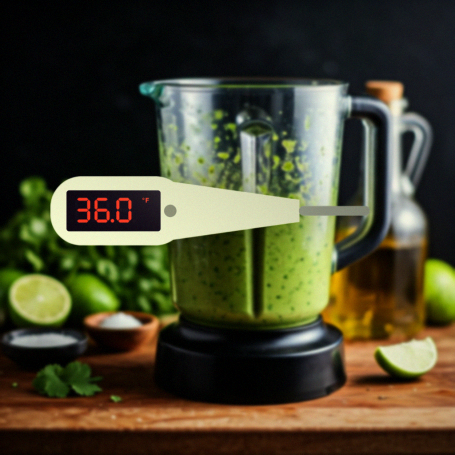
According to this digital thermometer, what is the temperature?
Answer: 36.0 °F
